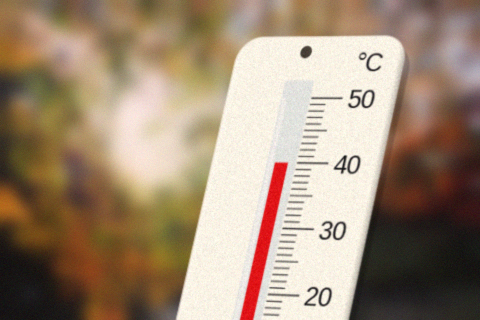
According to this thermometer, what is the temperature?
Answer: 40 °C
